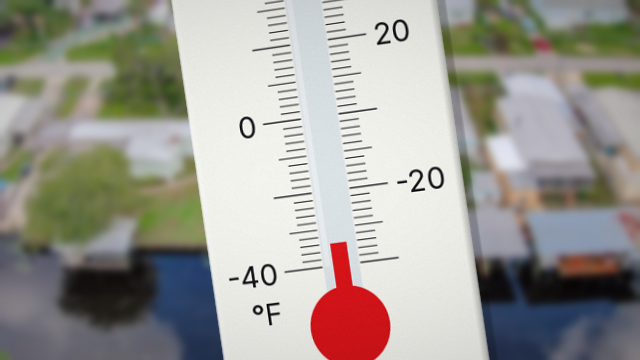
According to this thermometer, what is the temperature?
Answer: -34 °F
